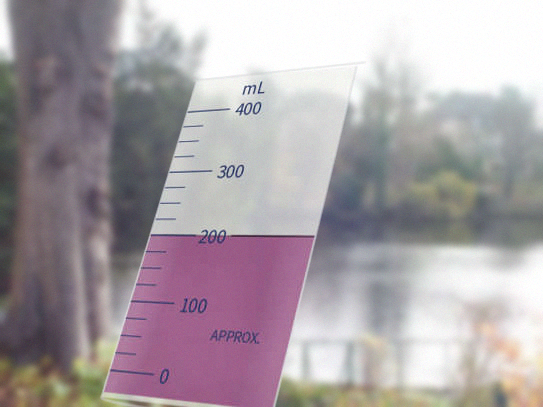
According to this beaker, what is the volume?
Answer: 200 mL
